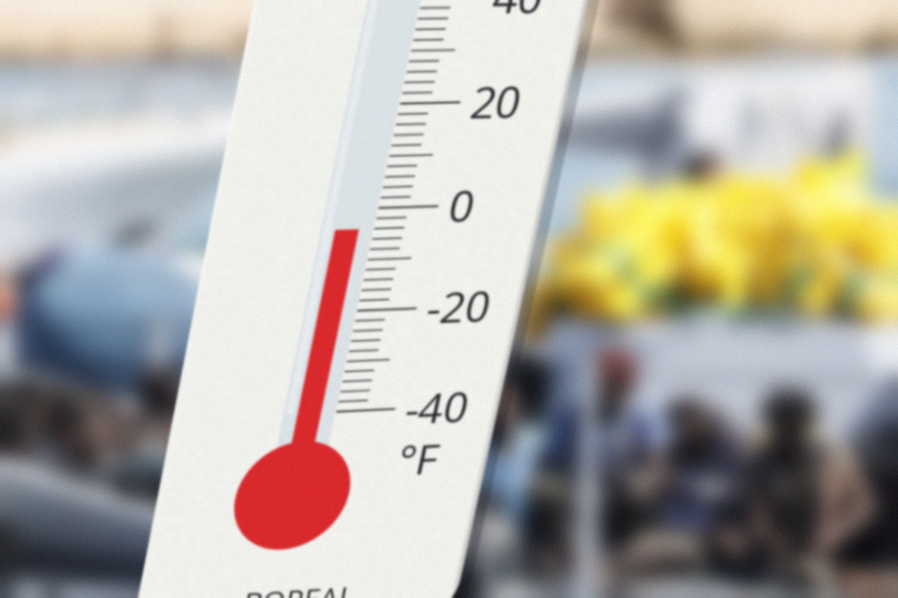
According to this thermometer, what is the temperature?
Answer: -4 °F
